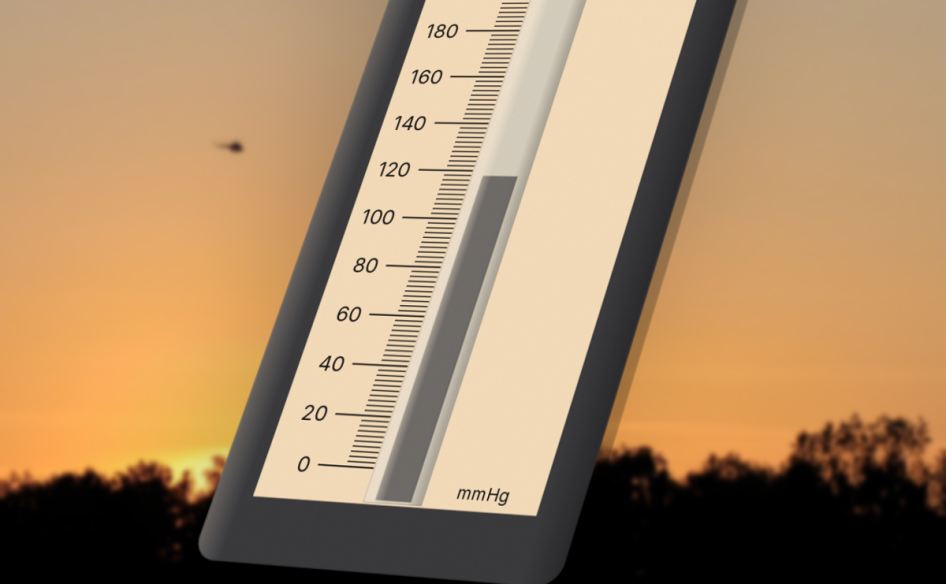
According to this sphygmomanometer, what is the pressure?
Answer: 118 mmHg
